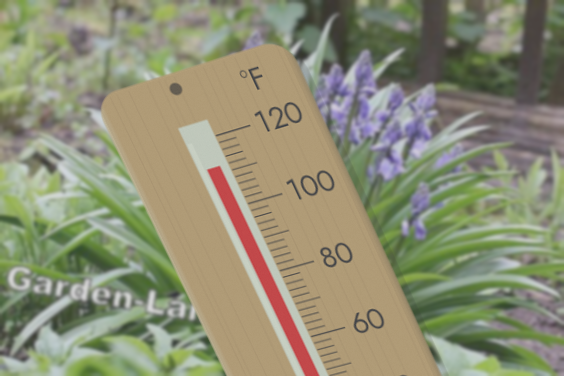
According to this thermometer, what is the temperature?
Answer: 112 °F
